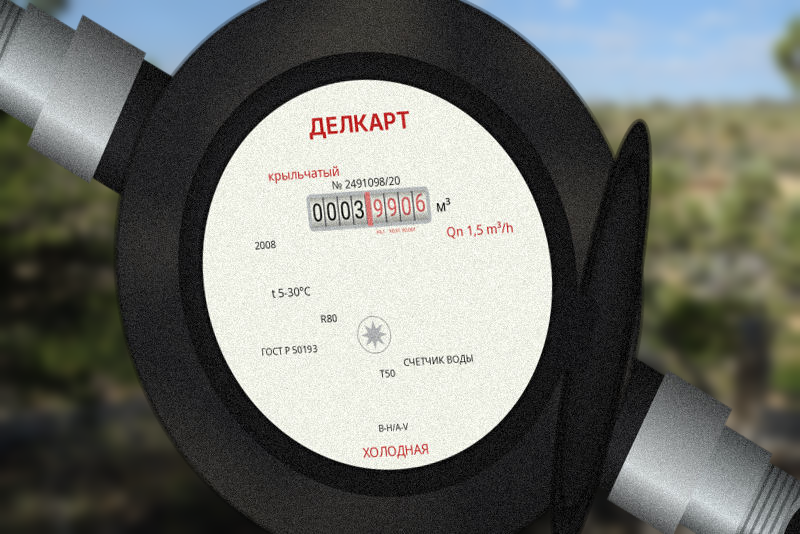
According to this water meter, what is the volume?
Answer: 3.9906 m³
